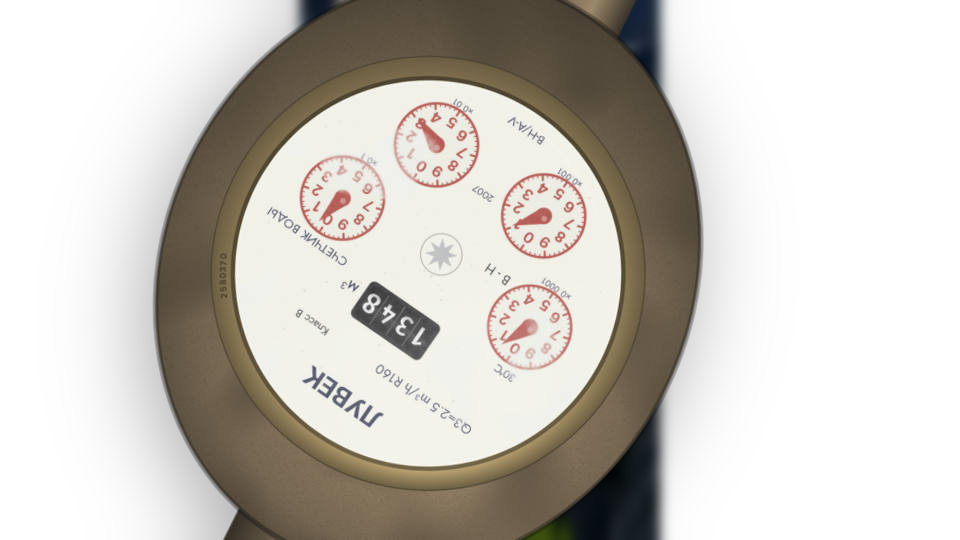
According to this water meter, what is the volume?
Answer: 1348.0310 m³
